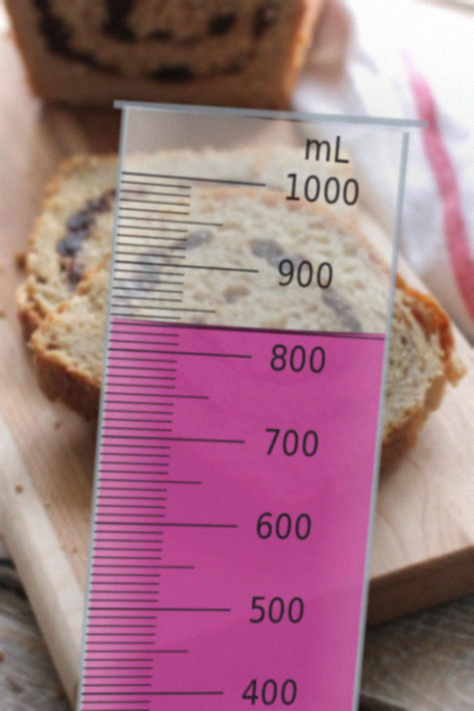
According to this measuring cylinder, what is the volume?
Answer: 830 mL
